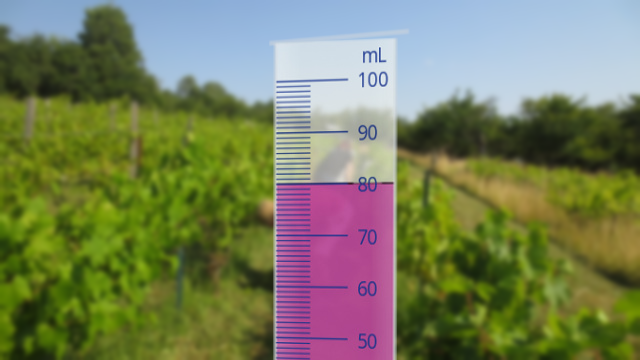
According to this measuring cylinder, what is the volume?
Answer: 80 mL
